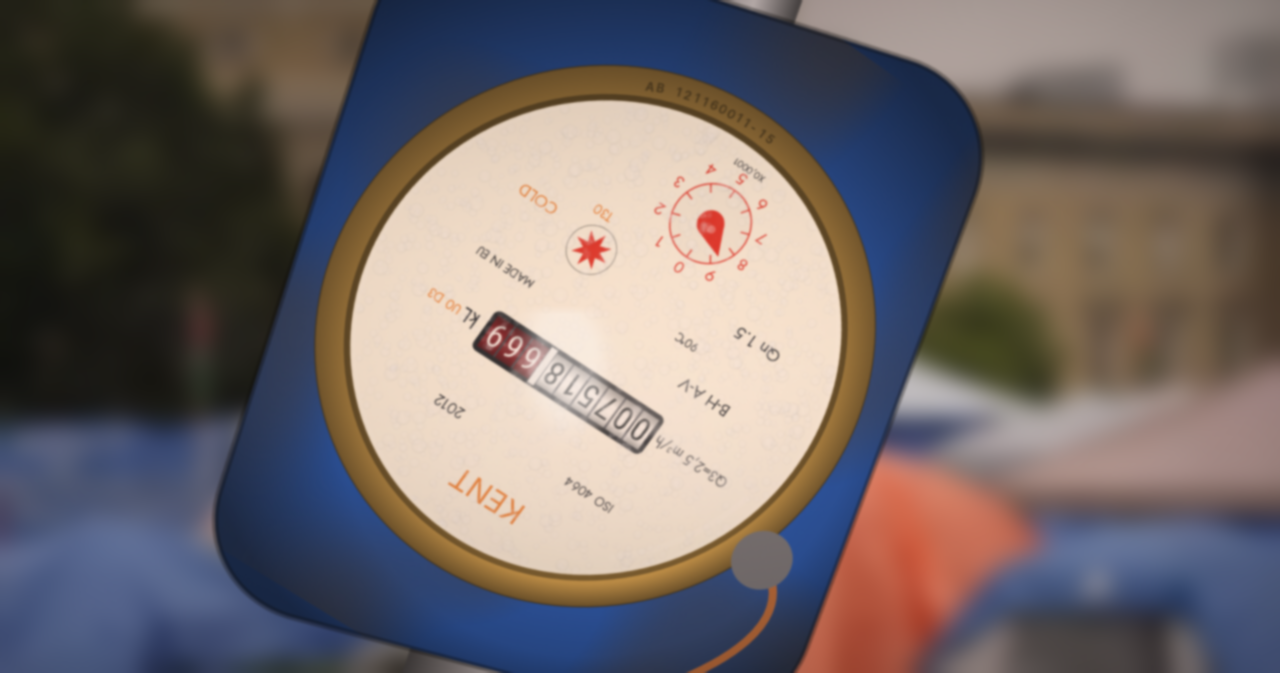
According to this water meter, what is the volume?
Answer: 7518.6698 kL
